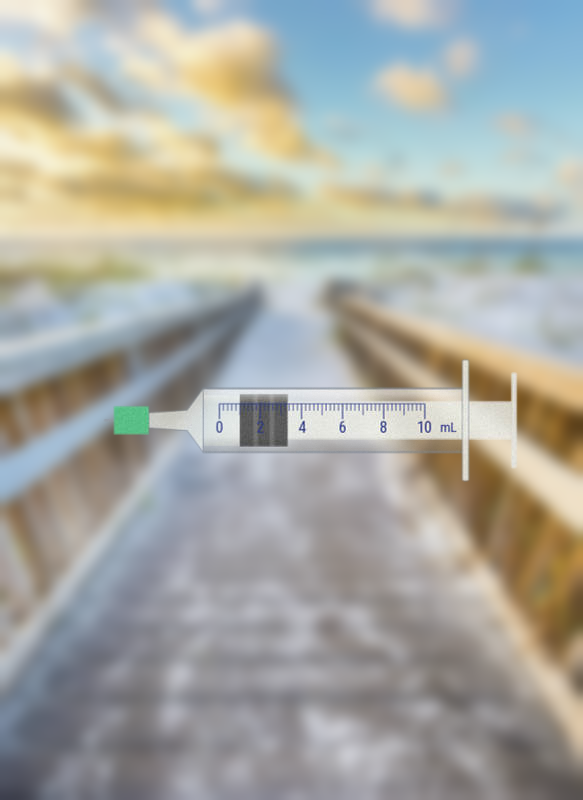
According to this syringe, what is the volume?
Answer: 1 mL
